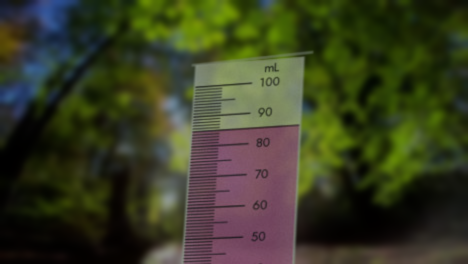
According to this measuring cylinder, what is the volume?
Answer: 85 mL
